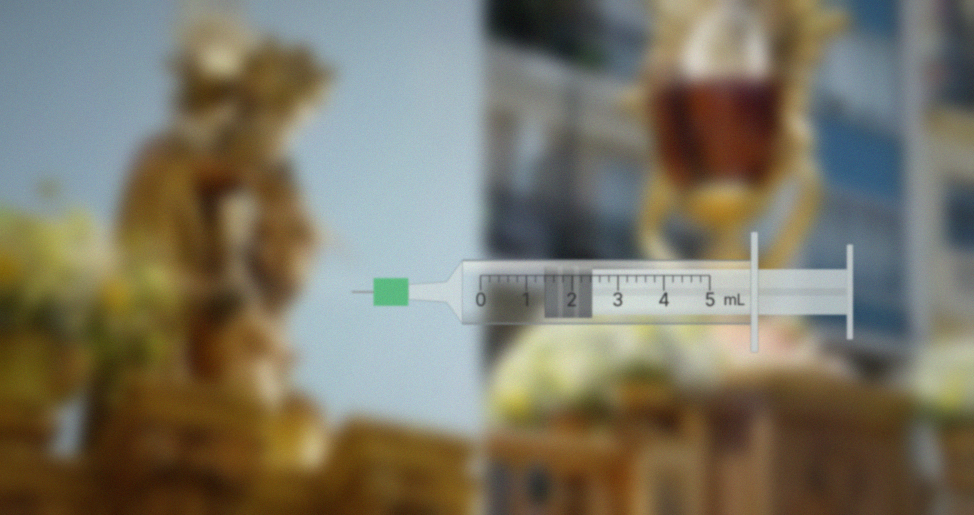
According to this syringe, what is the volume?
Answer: 1.4 mL
